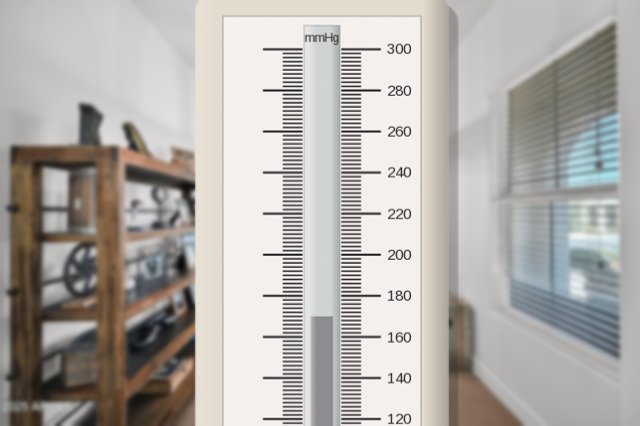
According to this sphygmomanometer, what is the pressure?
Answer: 170 mmHg
